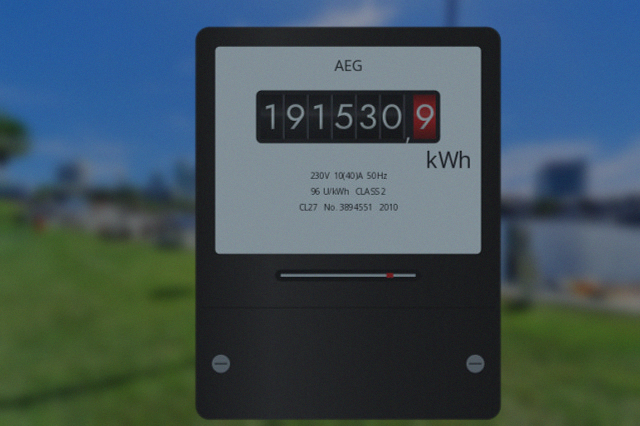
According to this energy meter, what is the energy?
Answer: 191530.9 kWh
